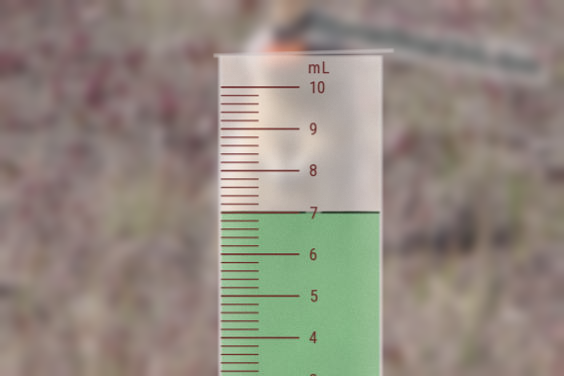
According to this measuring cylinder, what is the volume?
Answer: 7 mL
